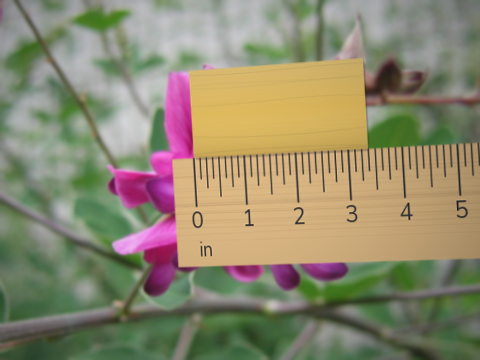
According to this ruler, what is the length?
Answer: 3.375 in
